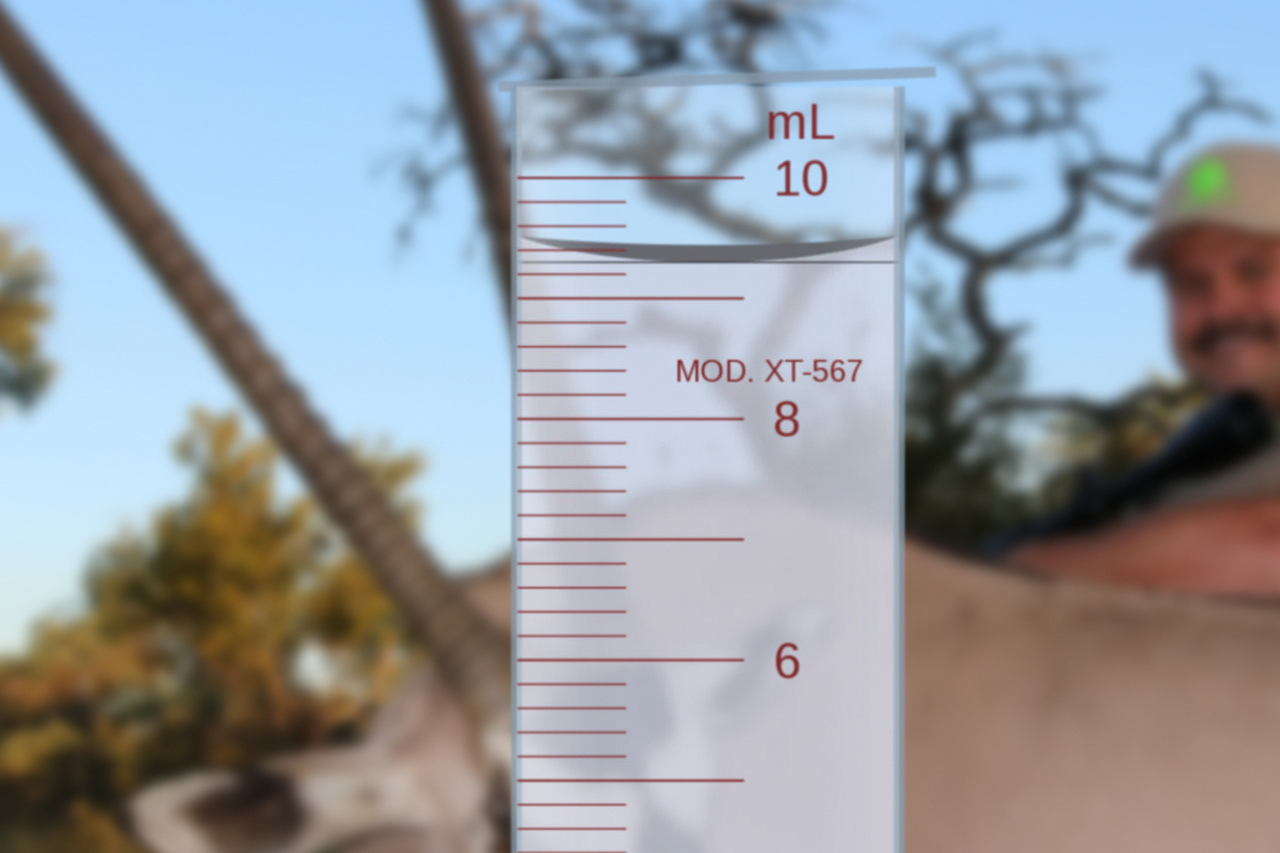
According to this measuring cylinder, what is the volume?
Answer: 9.3 mL
